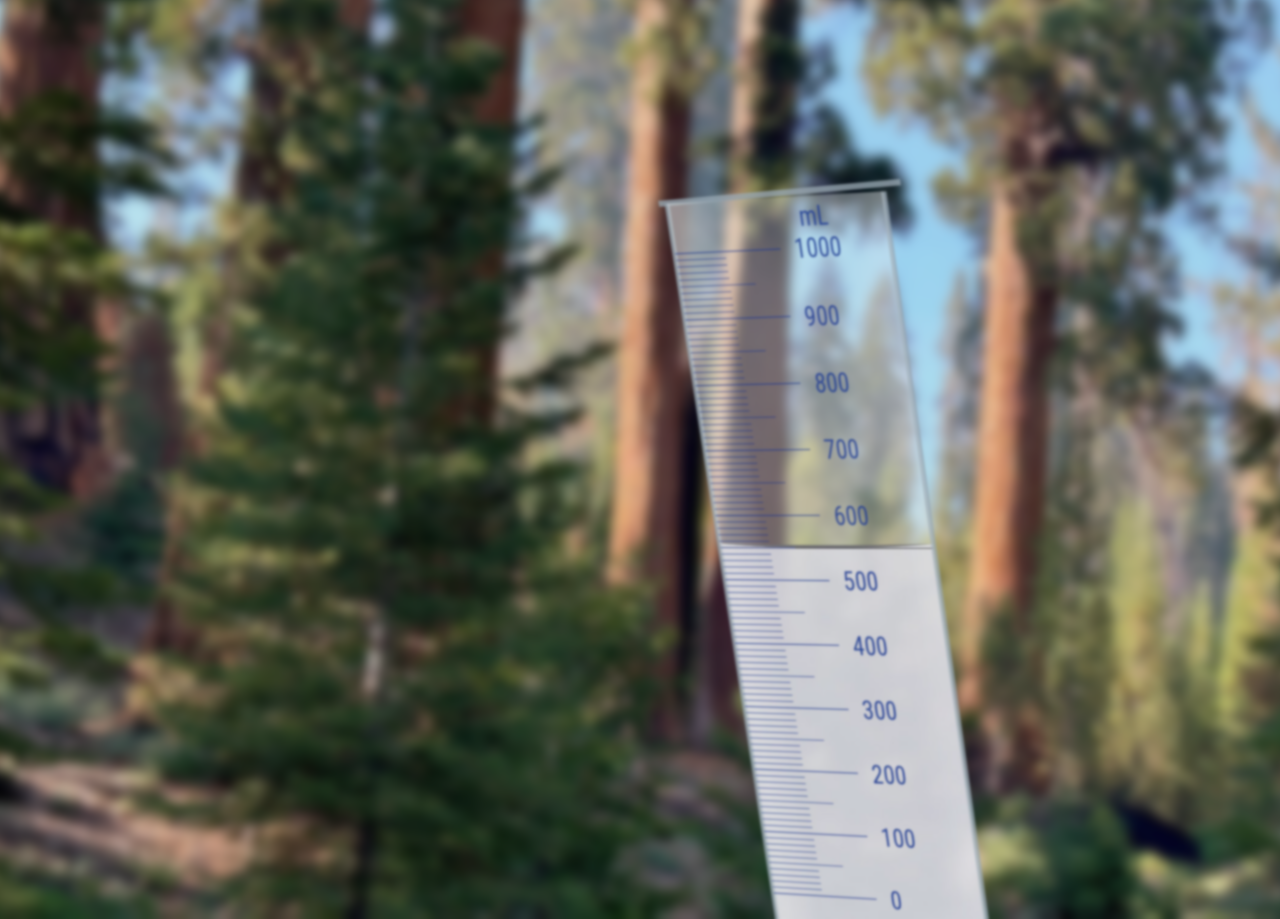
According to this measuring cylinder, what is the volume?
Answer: 550 mL
